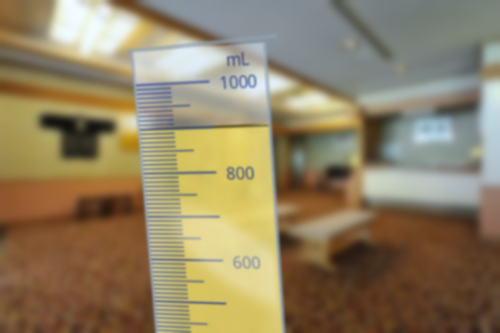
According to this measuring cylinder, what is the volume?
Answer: 900 mL
